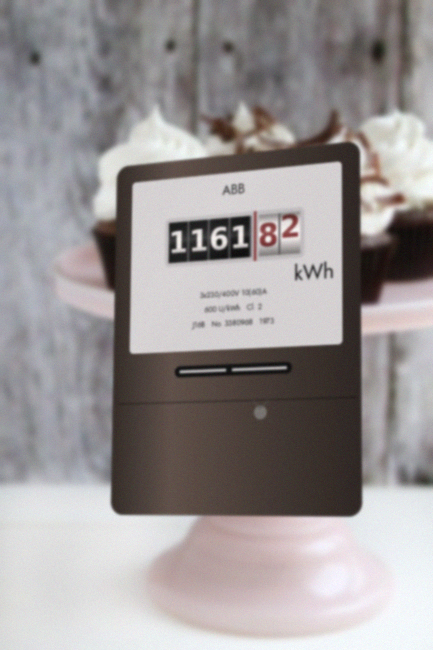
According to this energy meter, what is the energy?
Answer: 1161.82 kWh
